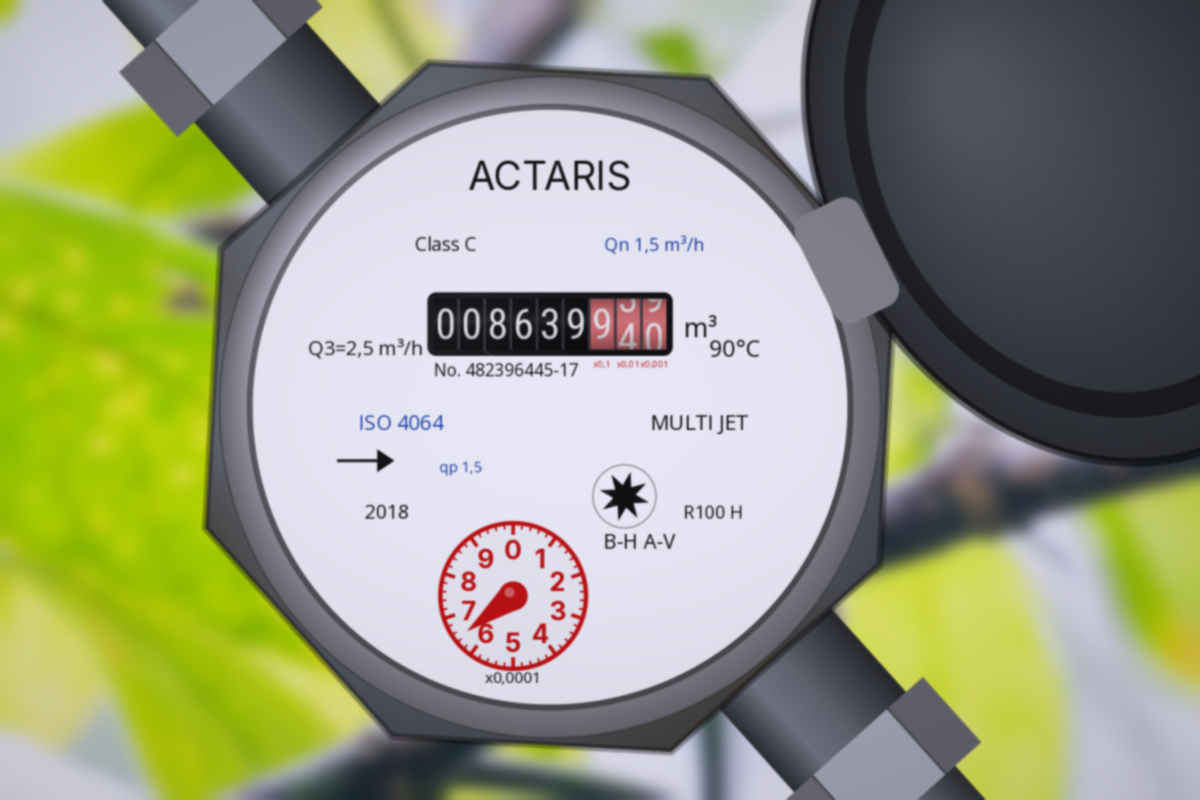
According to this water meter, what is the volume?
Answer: 8639.9396 m³
